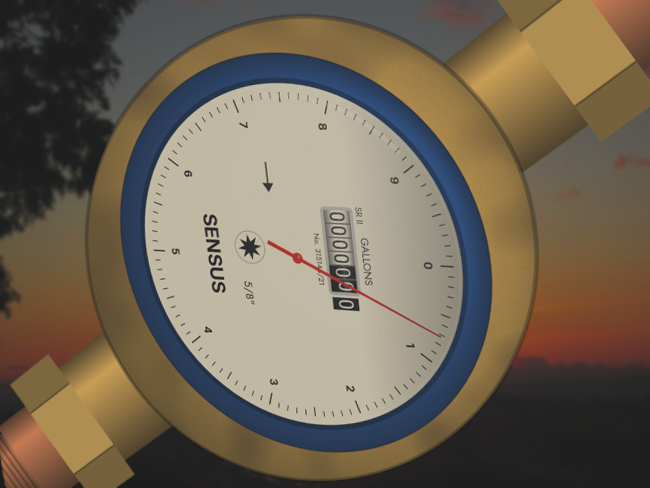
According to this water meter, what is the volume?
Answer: 0.7 gal
